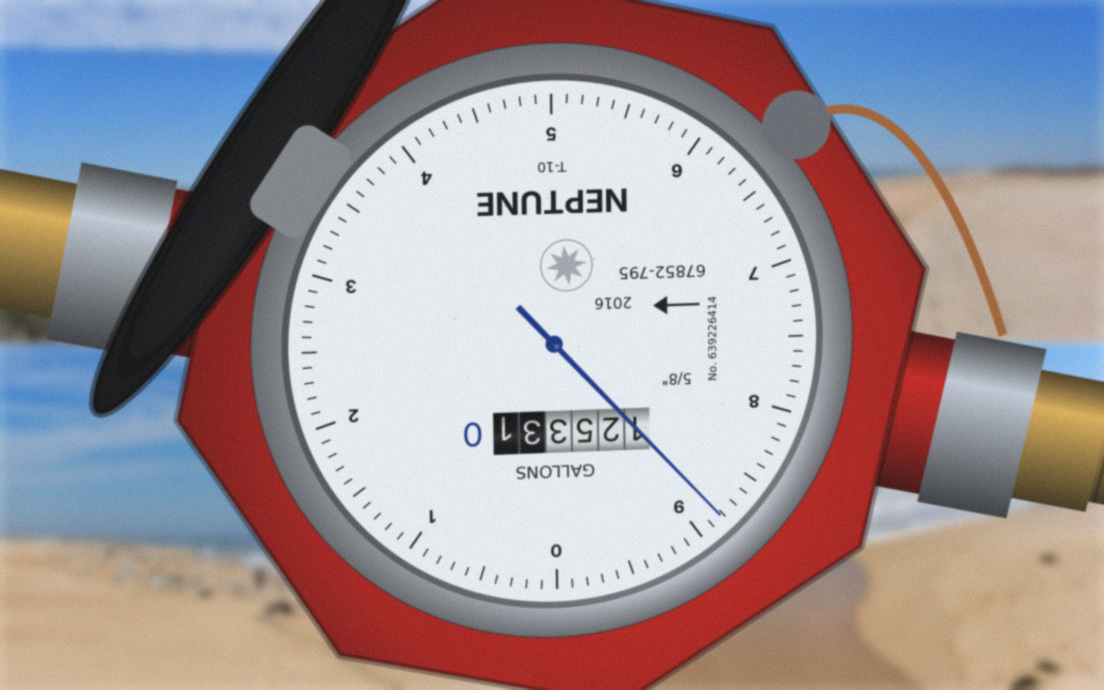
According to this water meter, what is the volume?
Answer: 1253308.8 gal
